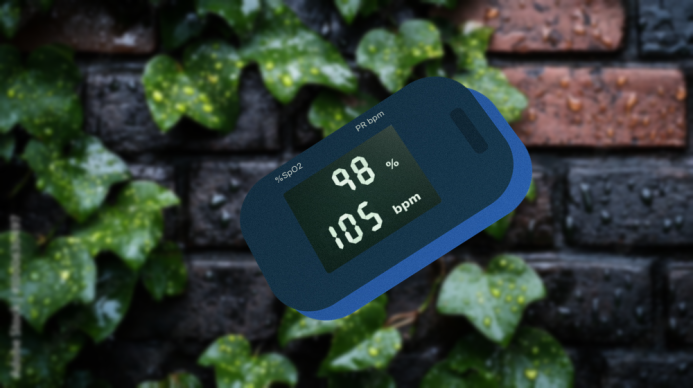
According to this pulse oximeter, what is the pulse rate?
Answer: 105 bpm
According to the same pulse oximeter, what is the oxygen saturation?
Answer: 98 %
